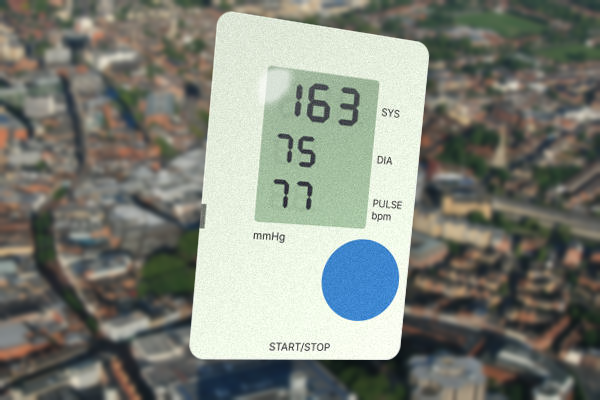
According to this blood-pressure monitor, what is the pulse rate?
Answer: 77 bpm
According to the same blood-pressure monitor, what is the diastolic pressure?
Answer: 75 mmHg
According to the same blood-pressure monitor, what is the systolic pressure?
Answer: 163 mmHg
